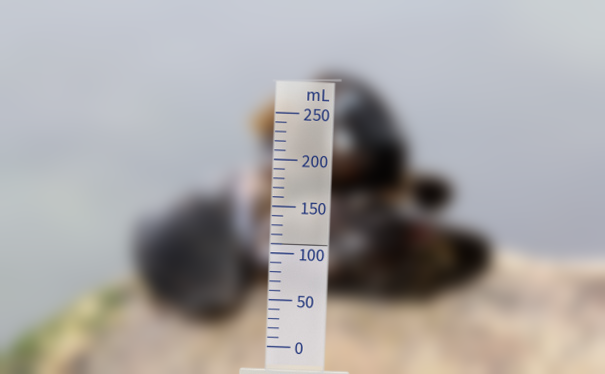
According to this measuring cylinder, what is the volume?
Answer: 110 mL
